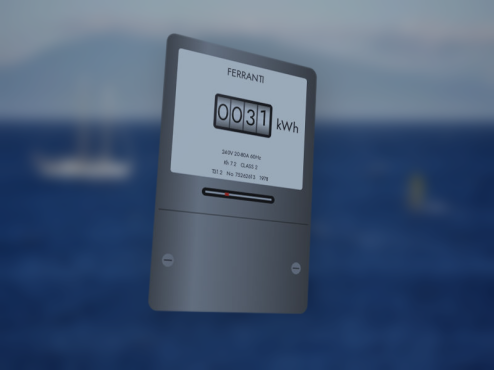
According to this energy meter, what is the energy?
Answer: 31 kWh
